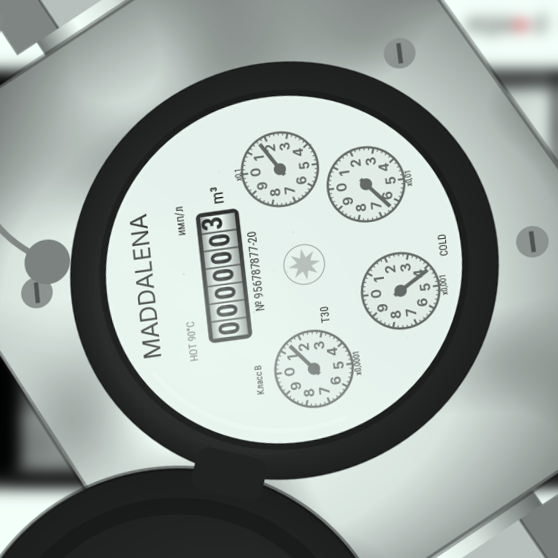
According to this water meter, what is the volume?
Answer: 3.1641 m³
